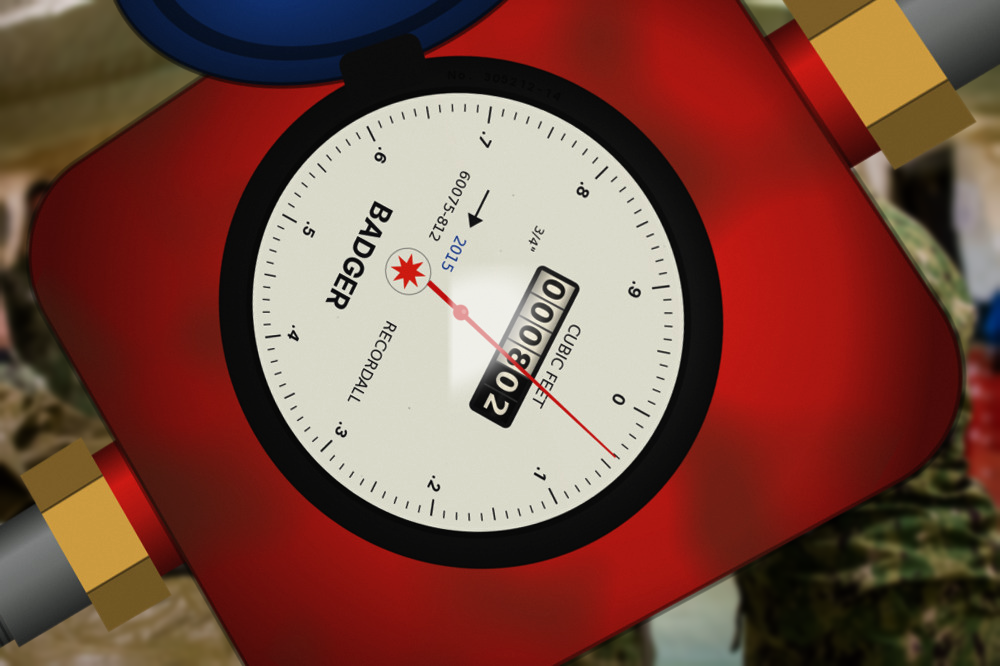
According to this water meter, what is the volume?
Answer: 802.04 ft³
